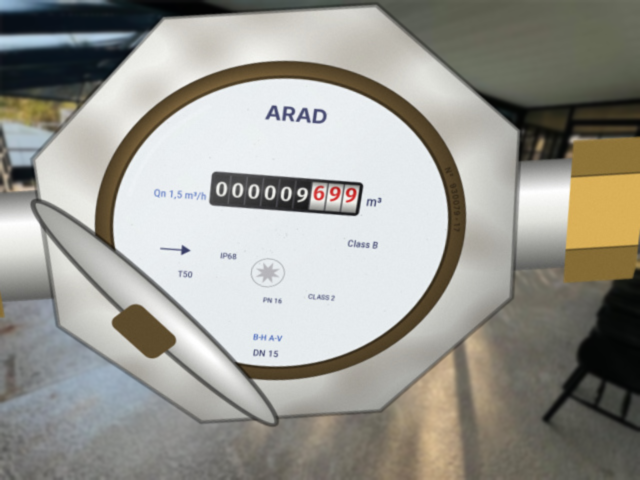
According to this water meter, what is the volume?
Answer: 9.699 m³
